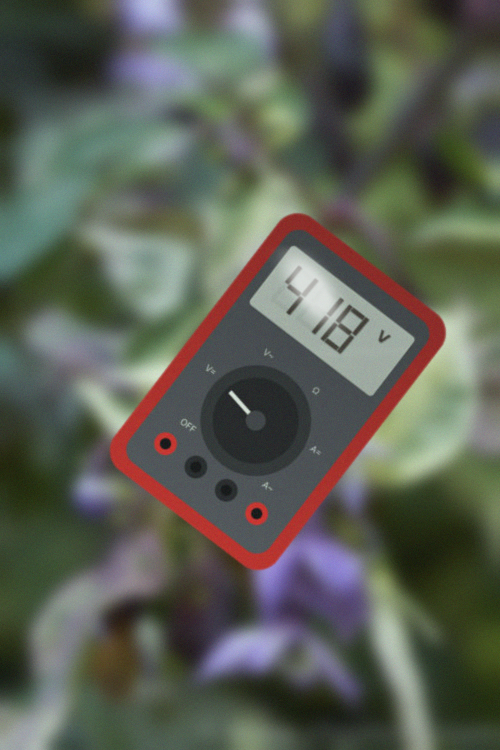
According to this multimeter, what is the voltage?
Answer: 418 V
